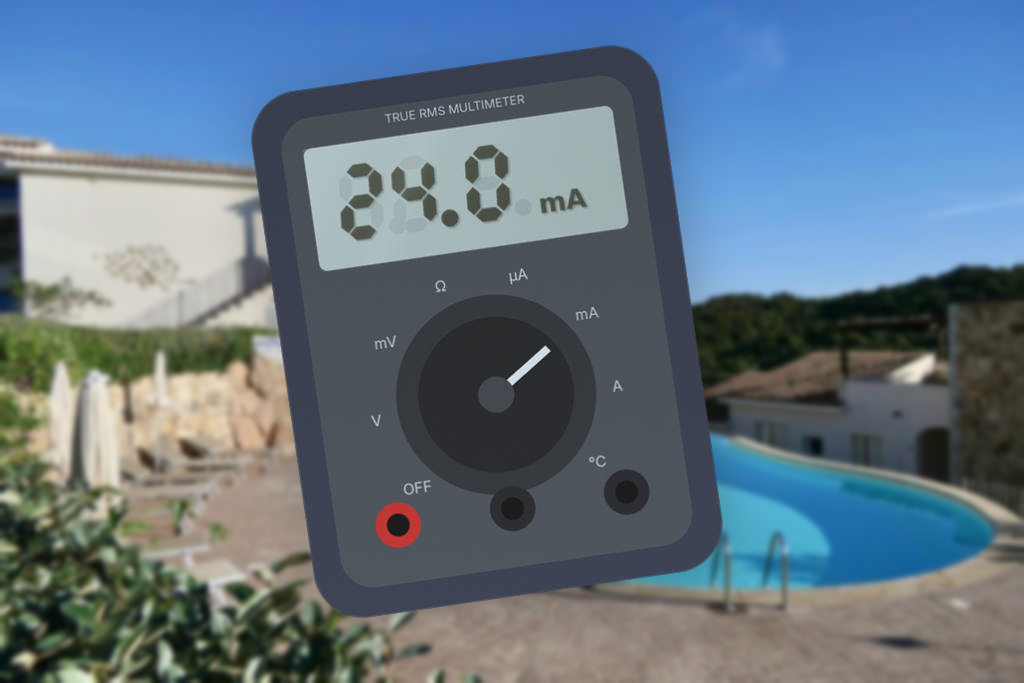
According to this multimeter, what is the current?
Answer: 24.0 mA
